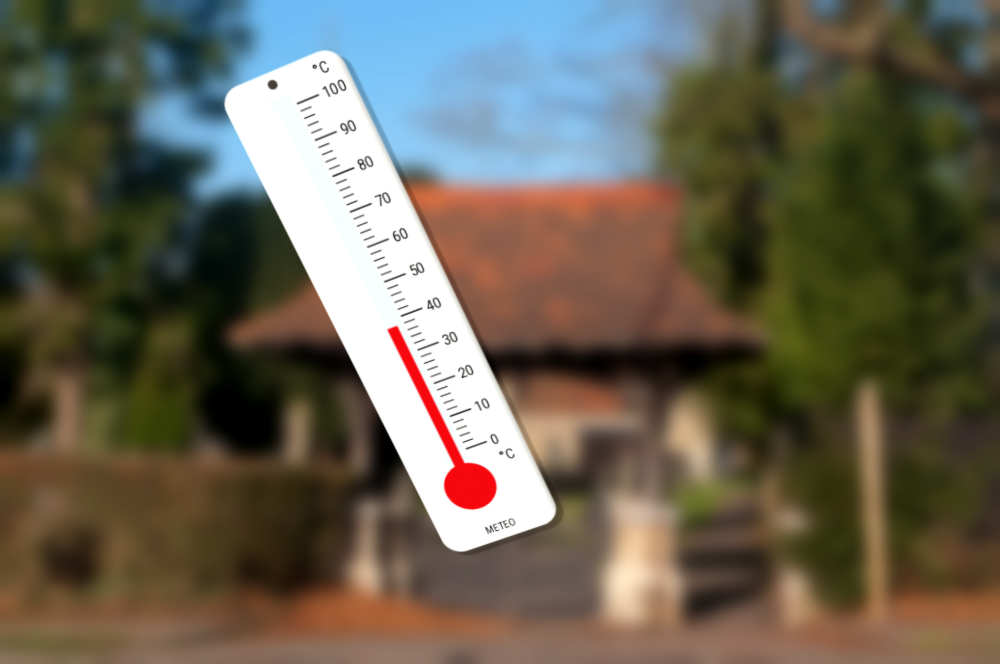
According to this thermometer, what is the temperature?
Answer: 38 °C
